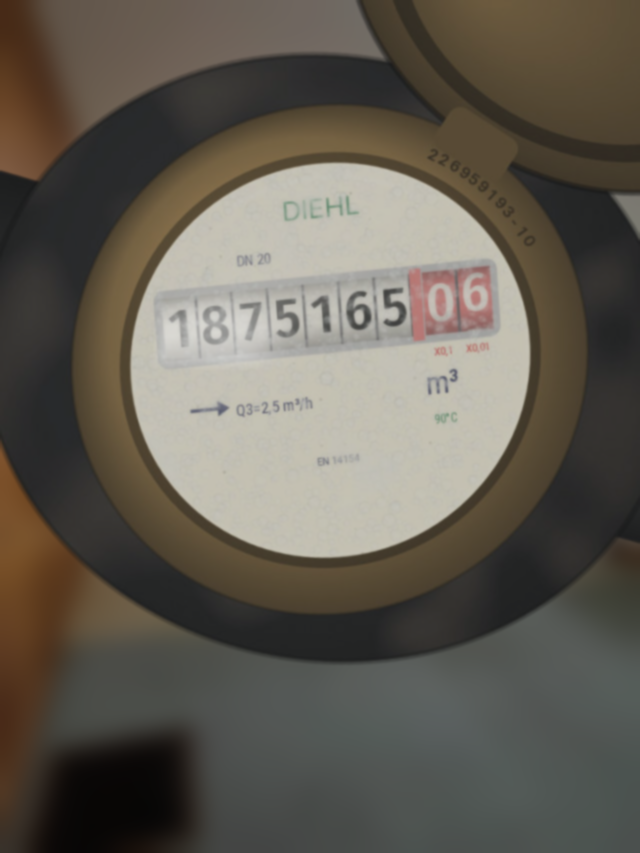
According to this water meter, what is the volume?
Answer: 1875165.06 m³
